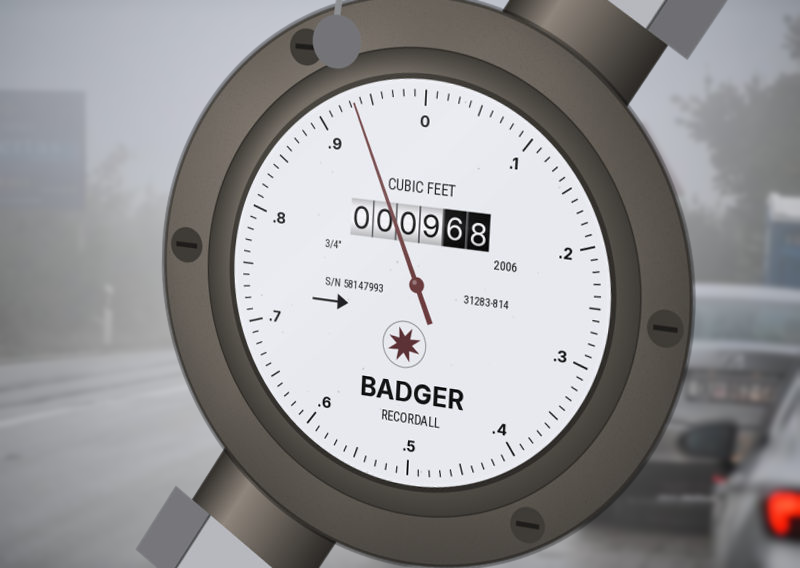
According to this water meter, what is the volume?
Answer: 967.93 ft³
